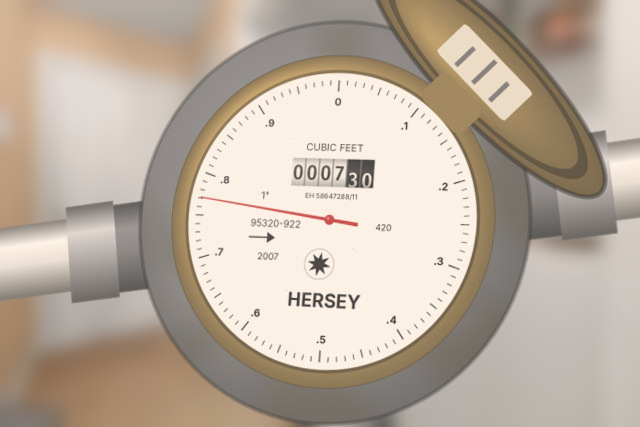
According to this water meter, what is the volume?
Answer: 729.77 ft³
